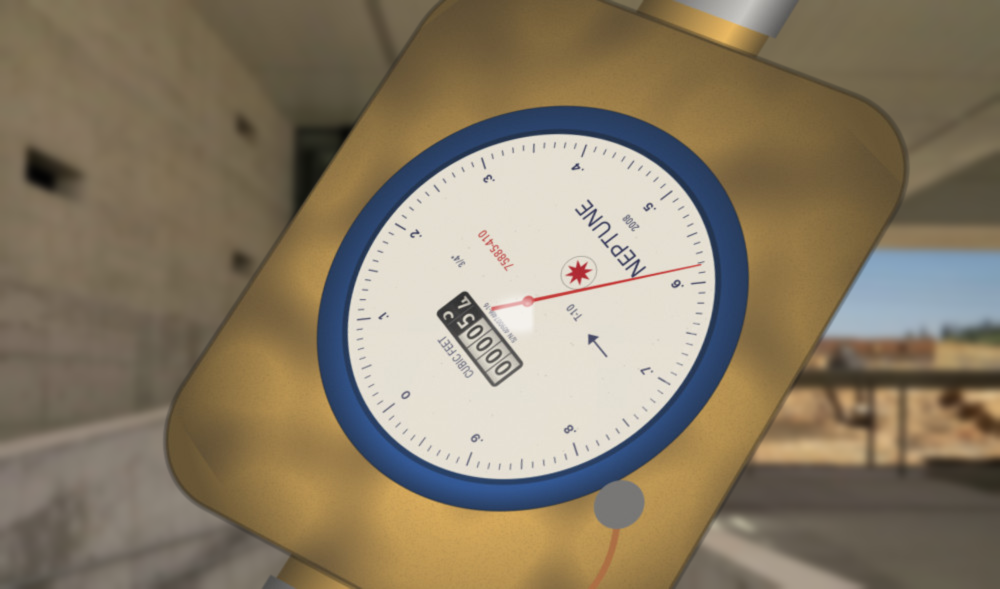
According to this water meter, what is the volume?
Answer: 53.58 ft³
